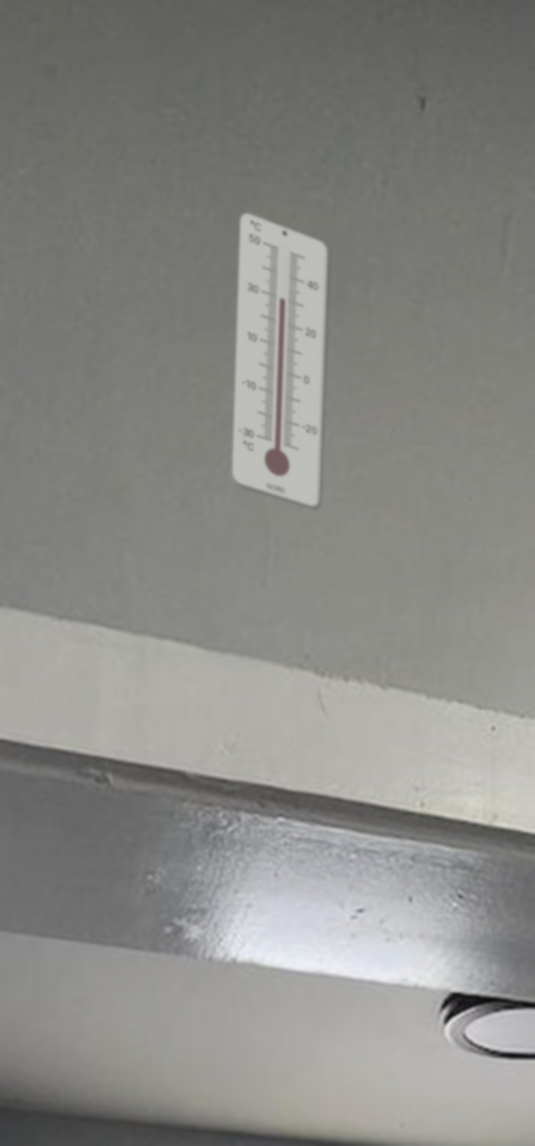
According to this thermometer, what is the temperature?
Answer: 30 °C
